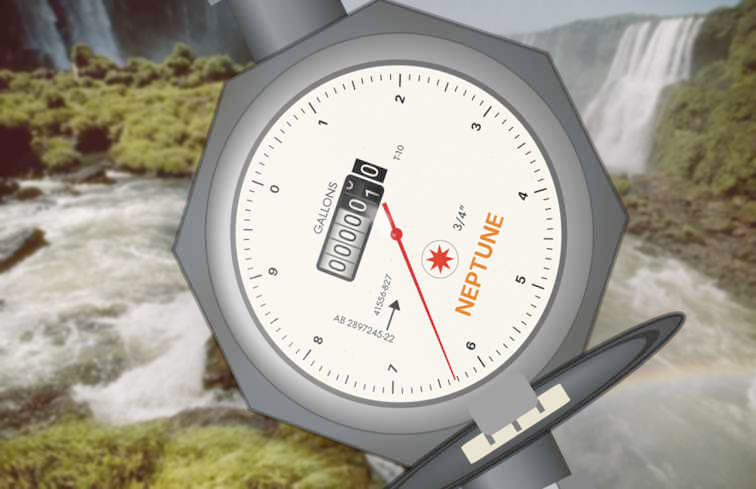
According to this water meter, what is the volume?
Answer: 6.3 gal
